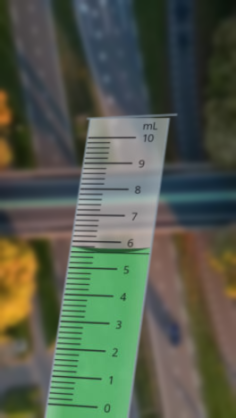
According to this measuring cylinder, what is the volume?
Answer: 5.6 mL
